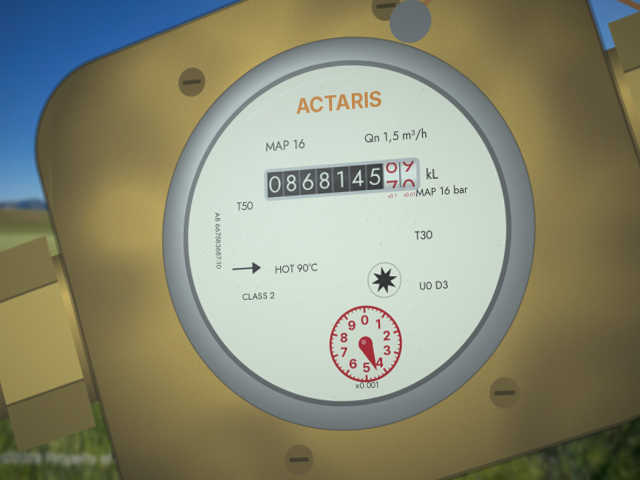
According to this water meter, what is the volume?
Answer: 868145.694 kL
